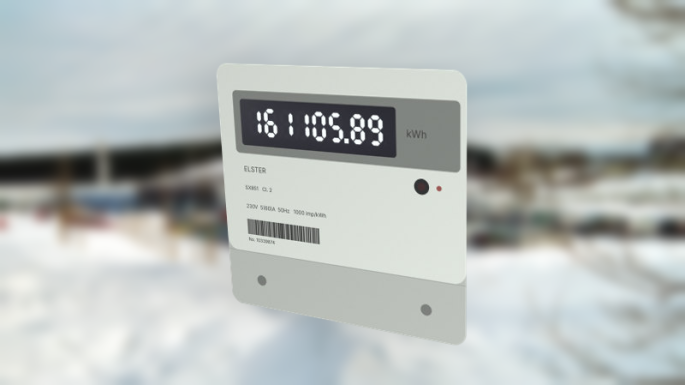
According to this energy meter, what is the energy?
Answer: 161105.89 kWh
